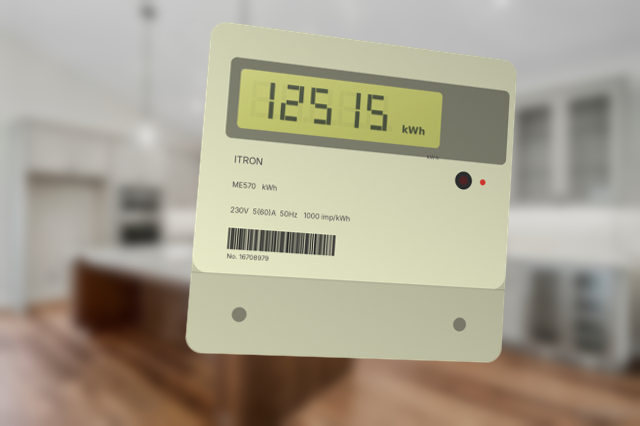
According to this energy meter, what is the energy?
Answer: 12515 kWh
